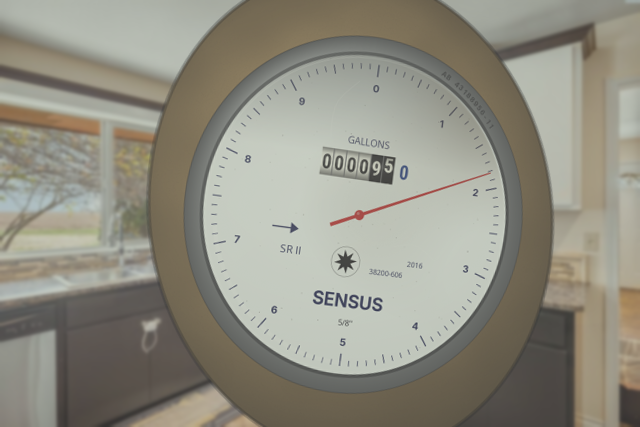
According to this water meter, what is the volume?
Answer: 951.8 gal
